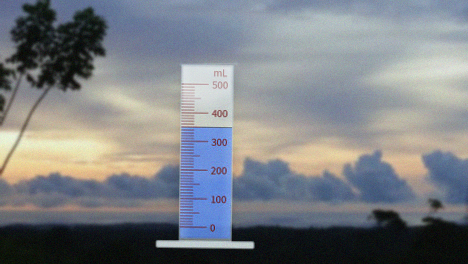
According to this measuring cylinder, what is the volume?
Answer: 350 mL
